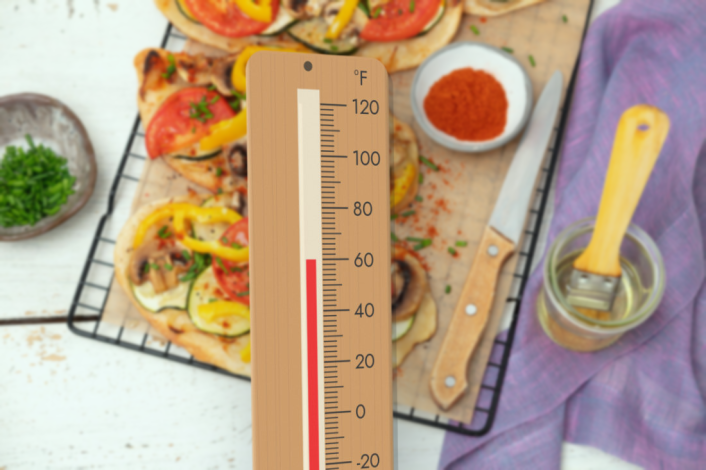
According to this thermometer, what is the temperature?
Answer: 60 °F
